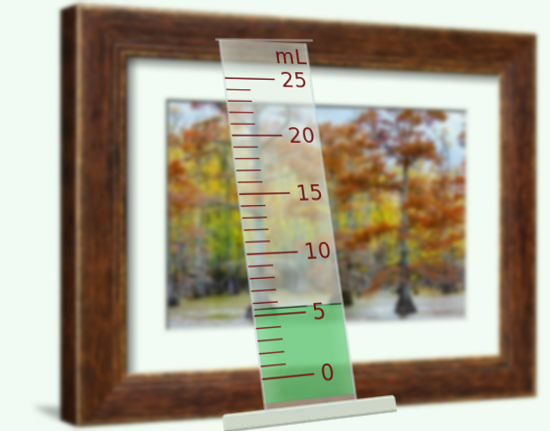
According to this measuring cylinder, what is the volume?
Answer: 5.5 mL
